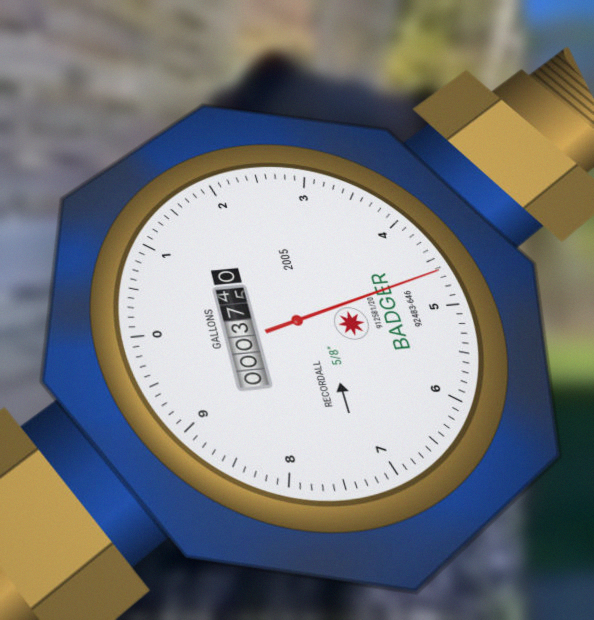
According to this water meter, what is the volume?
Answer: 3744.6 gal
